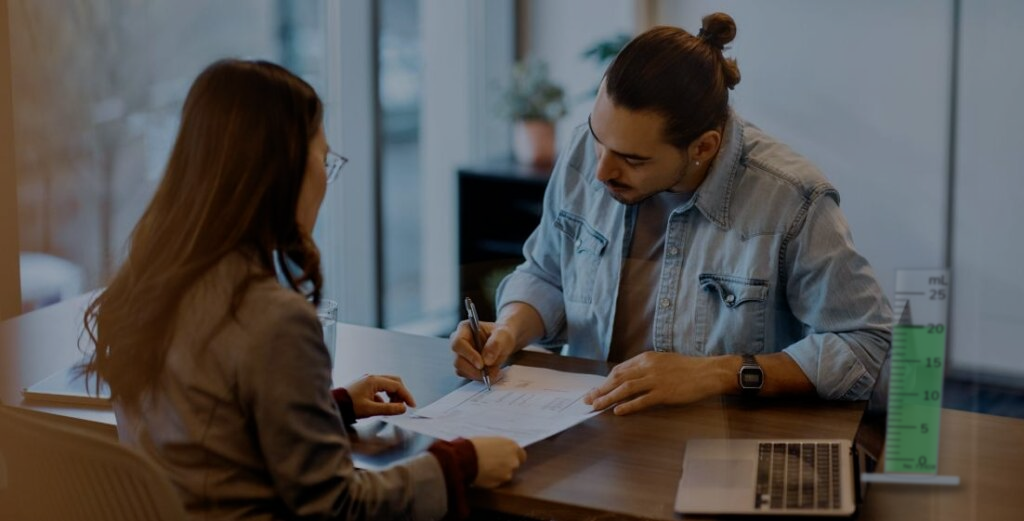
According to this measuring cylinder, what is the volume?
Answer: 20 mL
